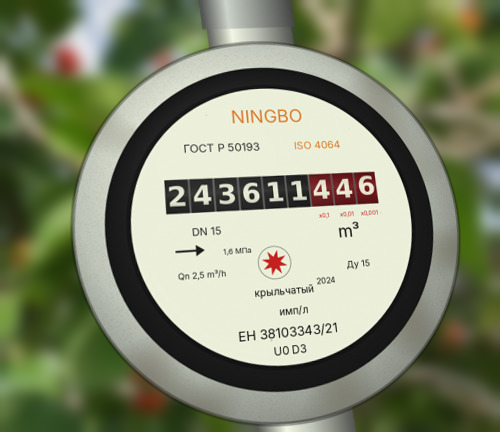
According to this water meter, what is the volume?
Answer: 243611.446 m³
